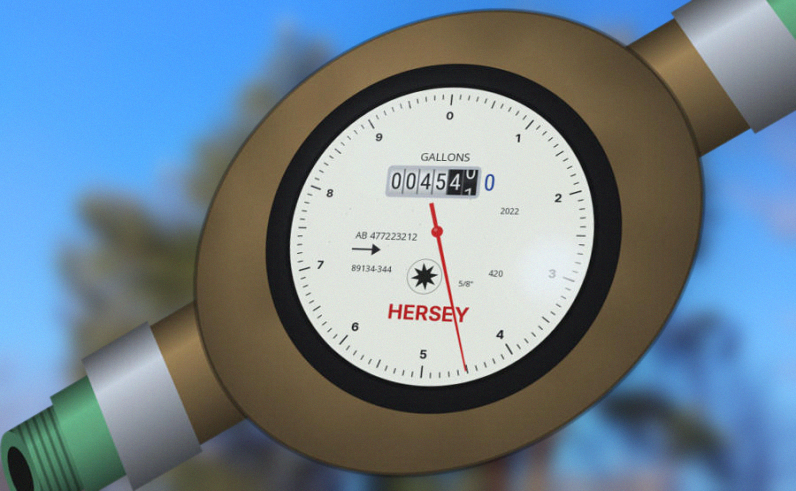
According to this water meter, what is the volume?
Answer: 45404.5 gal
